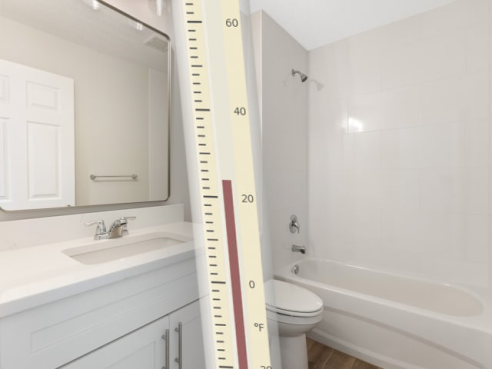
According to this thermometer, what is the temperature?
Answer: 24 °F
